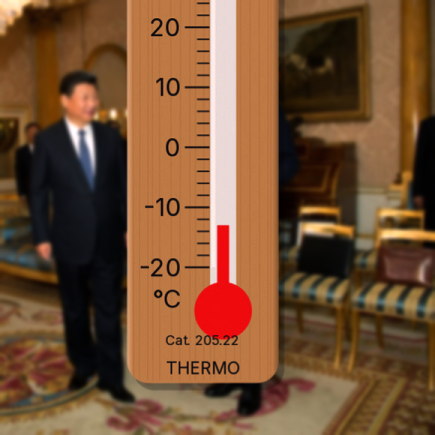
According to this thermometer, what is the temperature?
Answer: -13 °C
